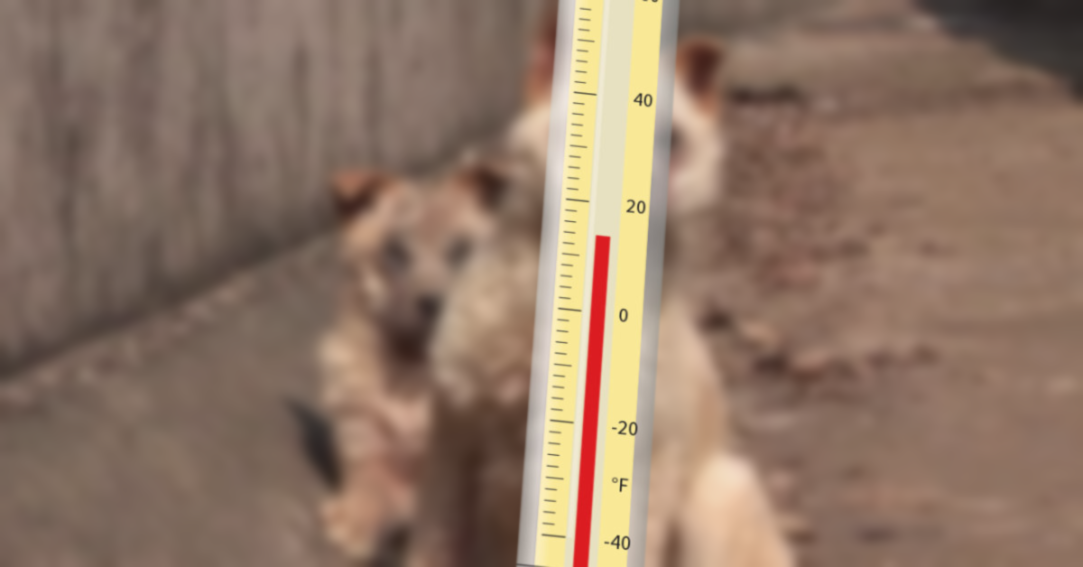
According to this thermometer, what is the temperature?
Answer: 14 °F
